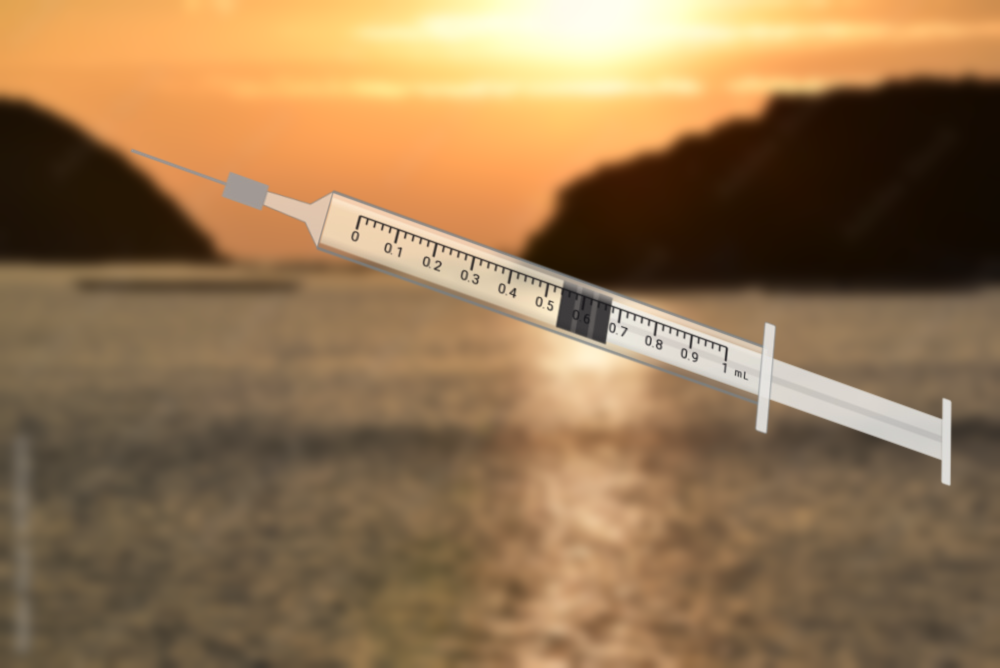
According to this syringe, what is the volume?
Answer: 0.54 mL
